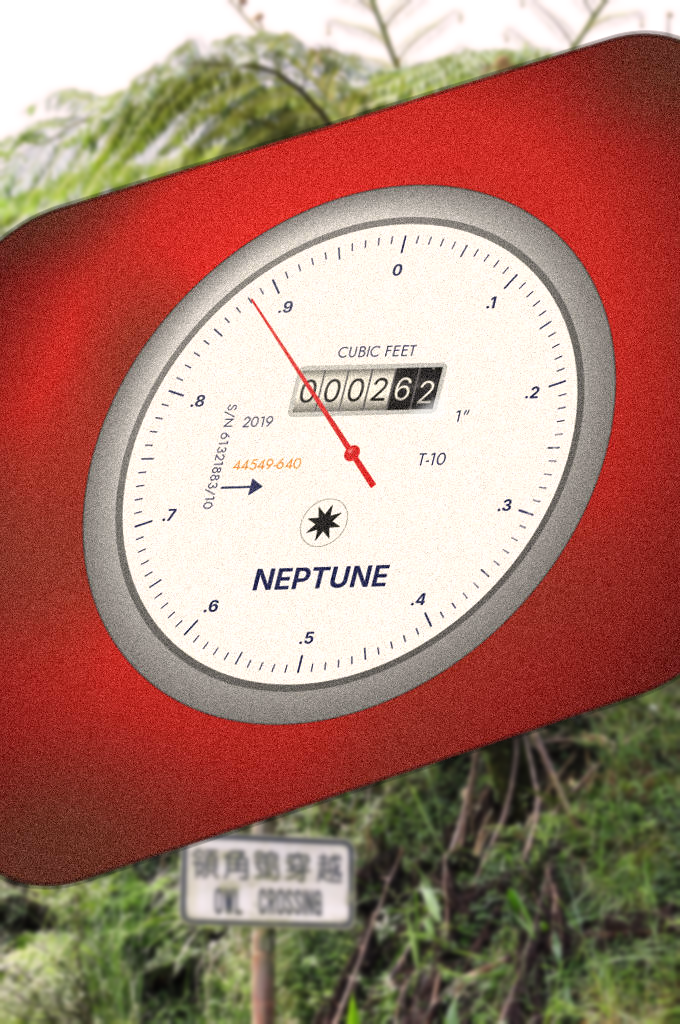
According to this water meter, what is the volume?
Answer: 261.88 ft³
